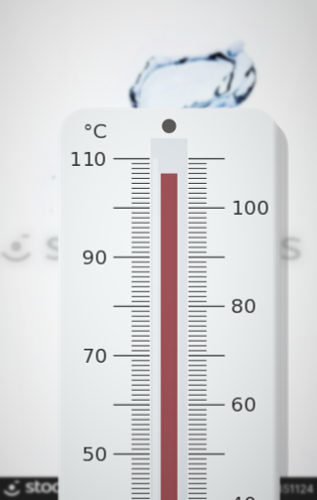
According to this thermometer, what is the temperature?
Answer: 107 °C
